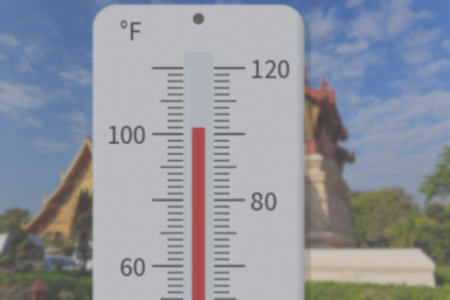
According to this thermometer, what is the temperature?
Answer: 102 °F
